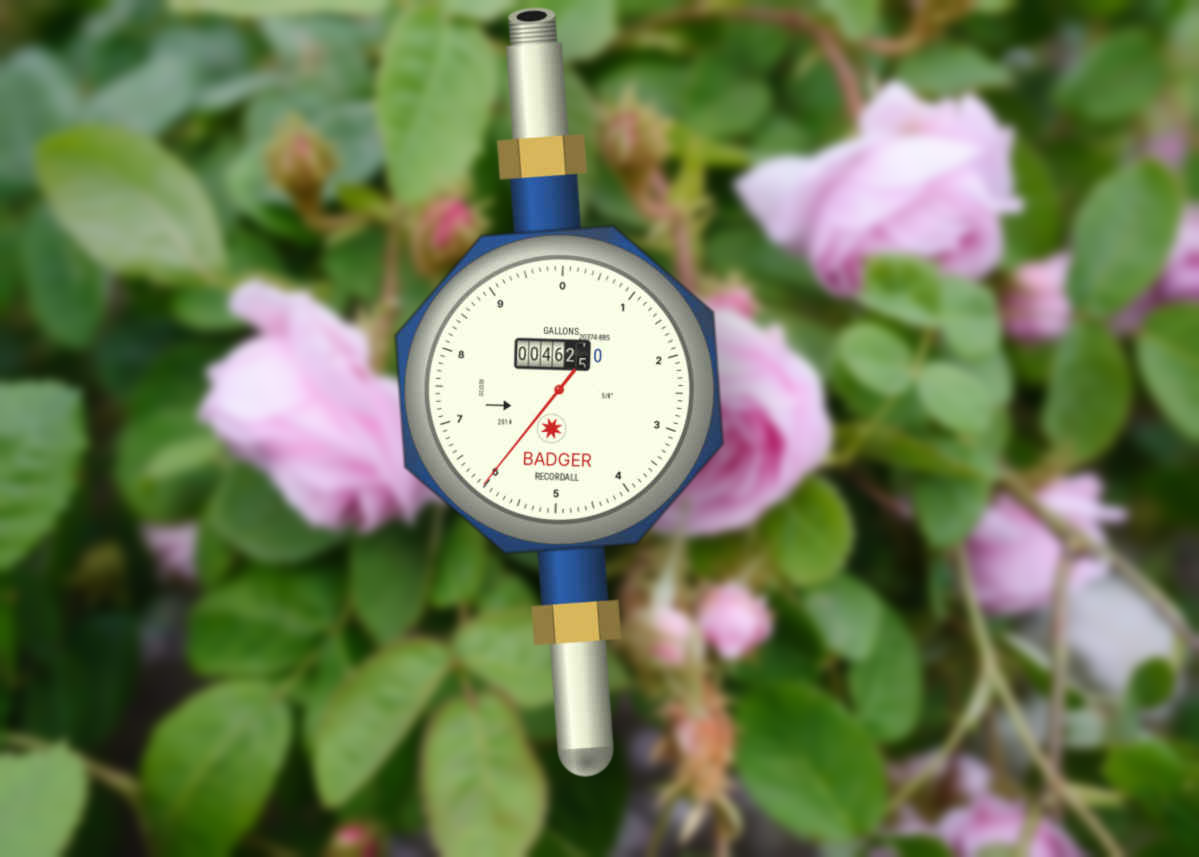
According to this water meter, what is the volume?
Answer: 46246.0 gal
